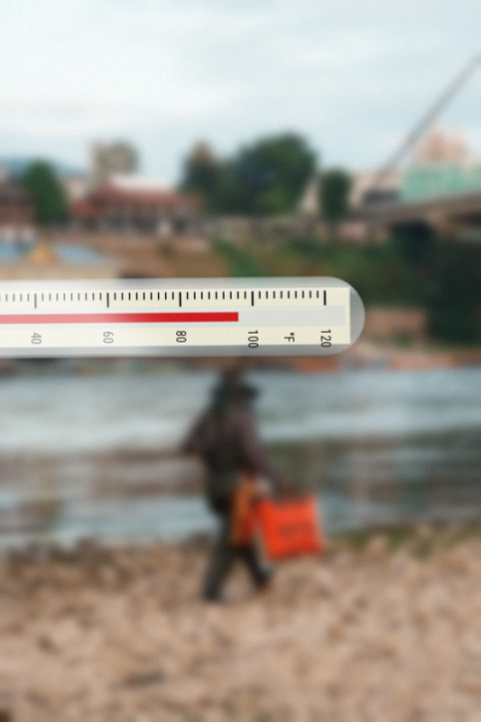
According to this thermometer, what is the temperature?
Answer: 96 °F
